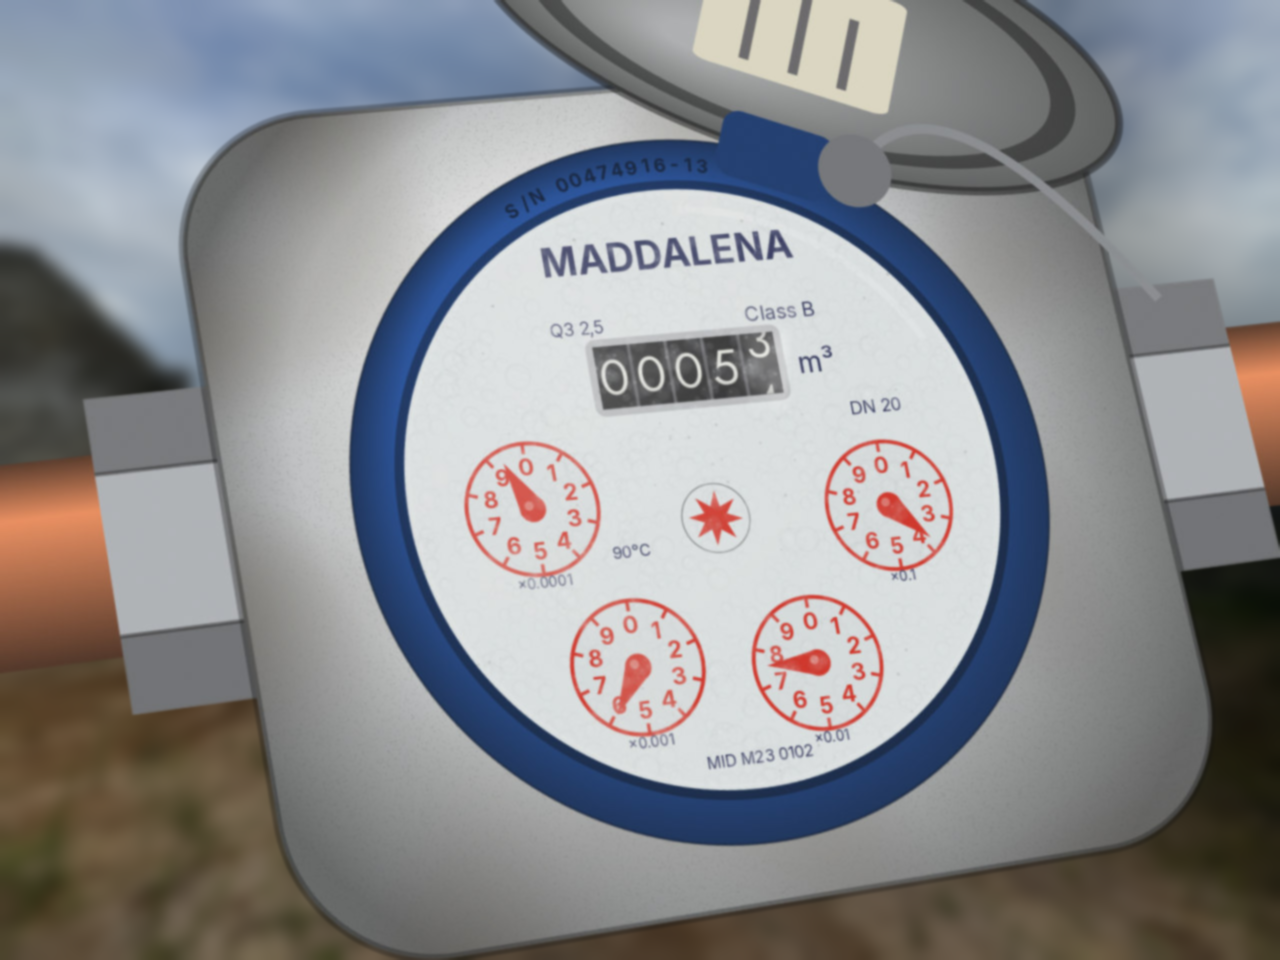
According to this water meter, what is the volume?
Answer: 53.3759 m³
